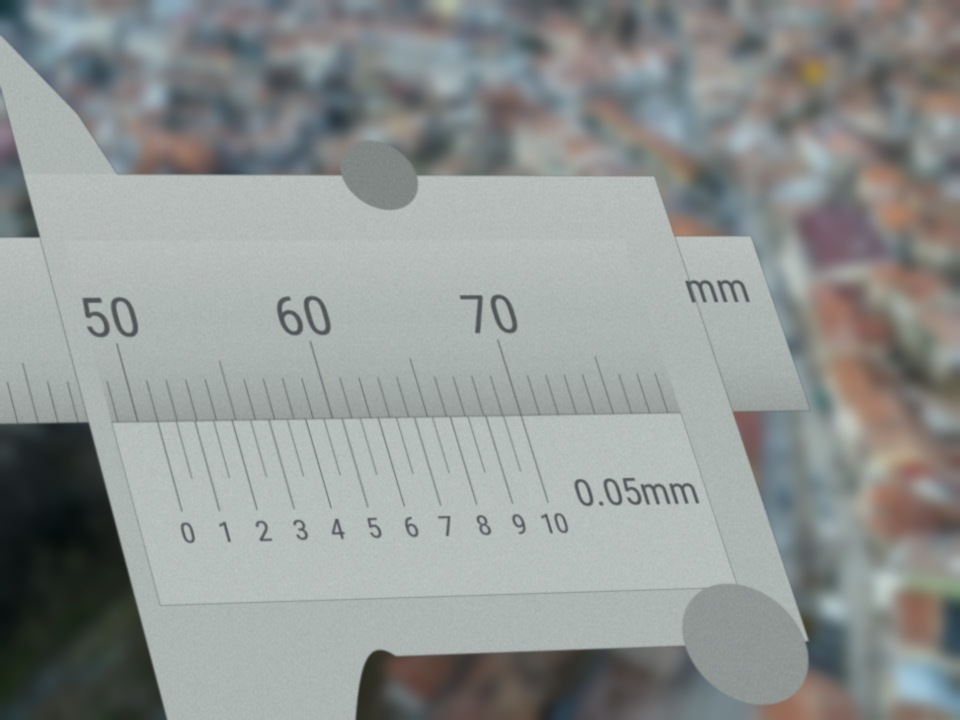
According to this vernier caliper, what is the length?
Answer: 51.0 mm
